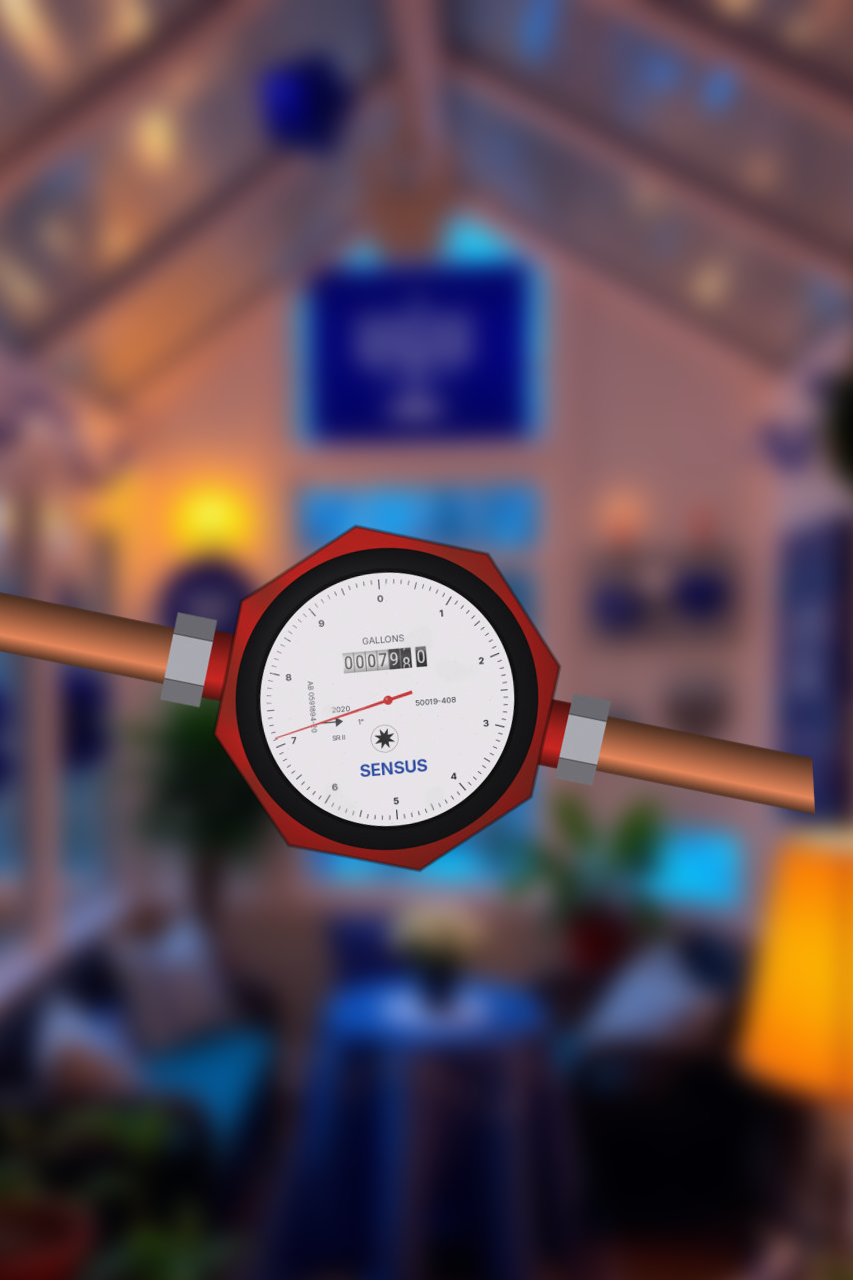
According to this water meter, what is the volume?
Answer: 7977.1 gal
